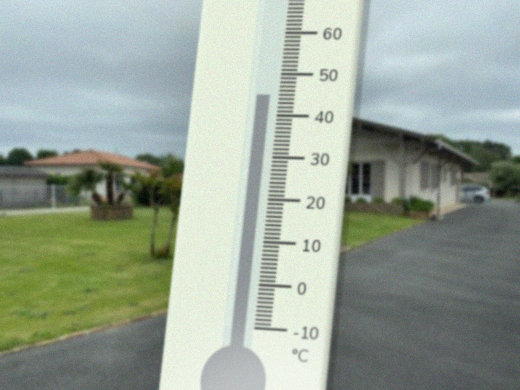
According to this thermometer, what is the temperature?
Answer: 45 °C
